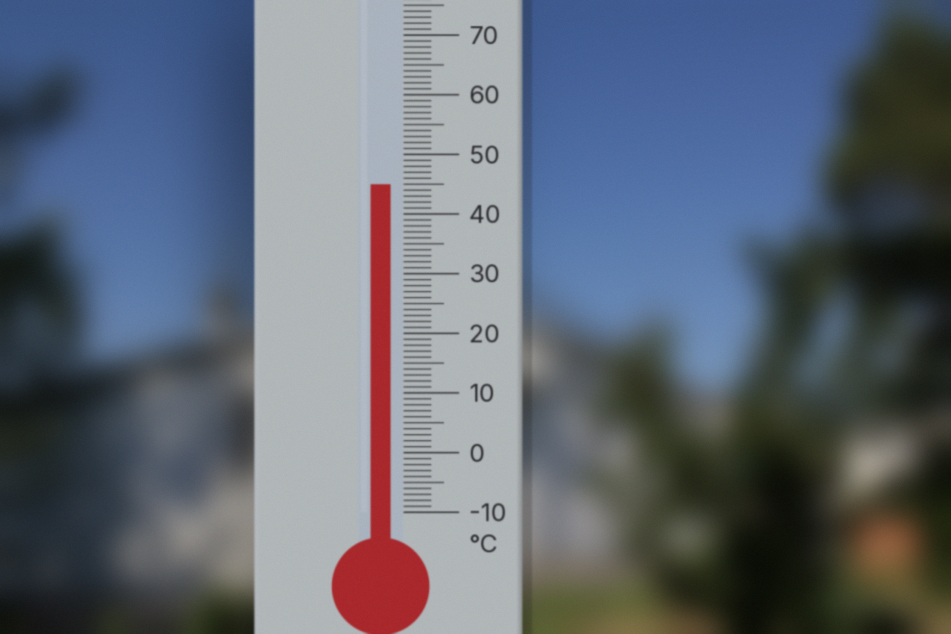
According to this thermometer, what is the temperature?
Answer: 45 °C
